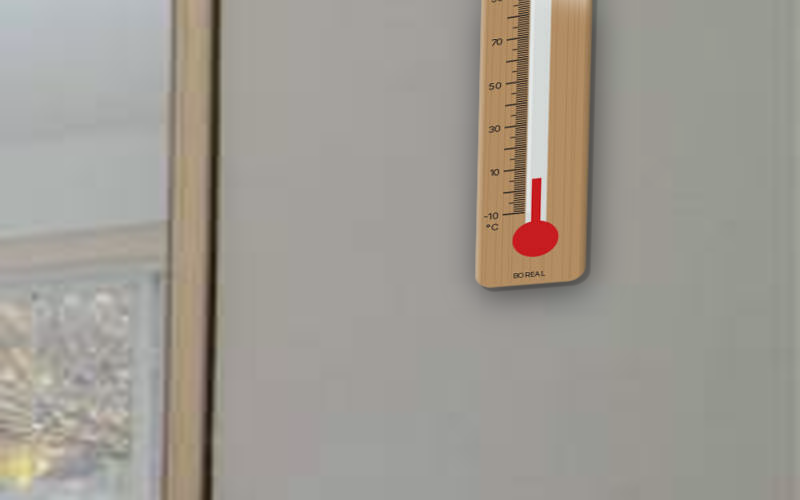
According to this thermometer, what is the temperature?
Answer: 5 °C
